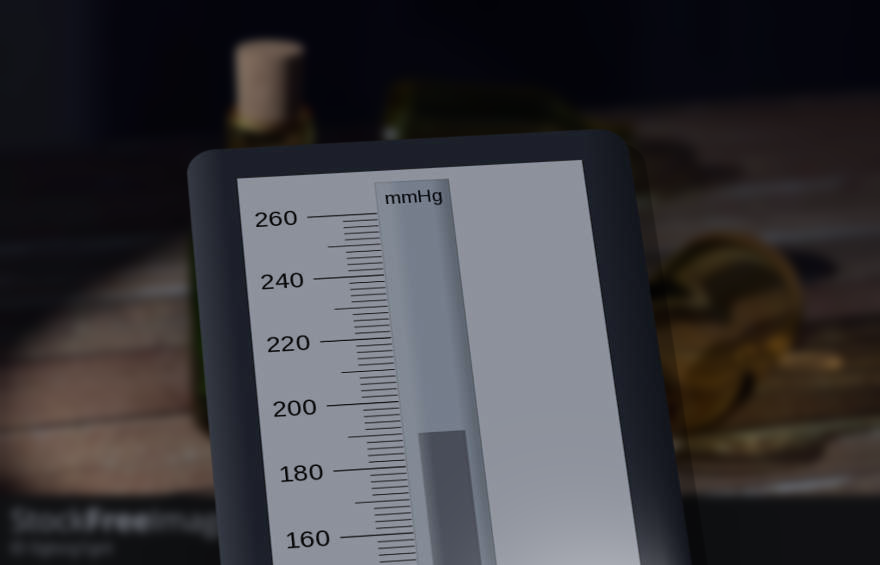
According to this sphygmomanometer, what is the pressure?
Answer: 190 mmHg
